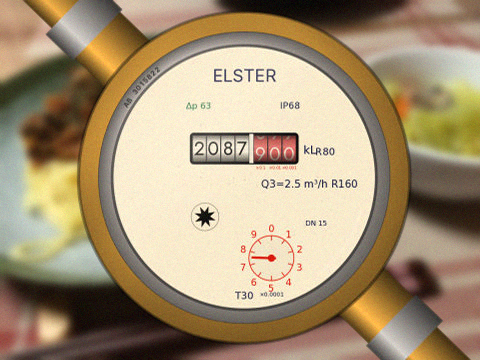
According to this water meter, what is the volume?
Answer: 2087.8997 kL
